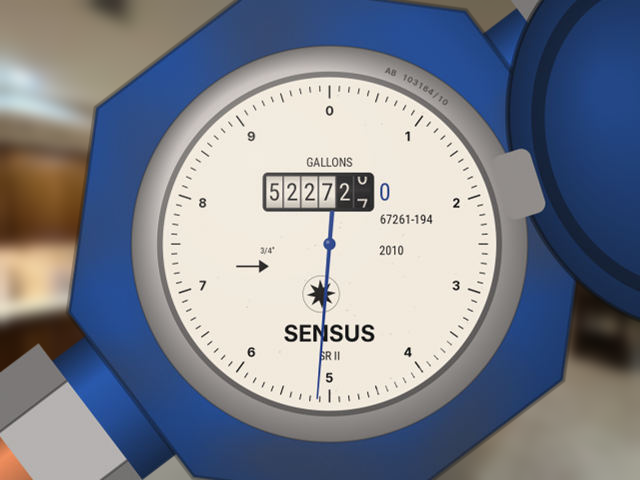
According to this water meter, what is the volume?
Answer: 5227265.1 gal
